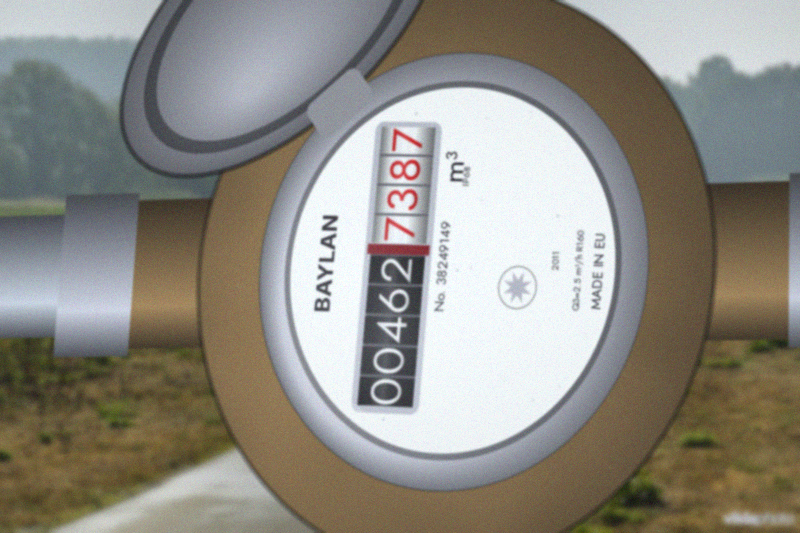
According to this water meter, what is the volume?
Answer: 462.7387 m³
